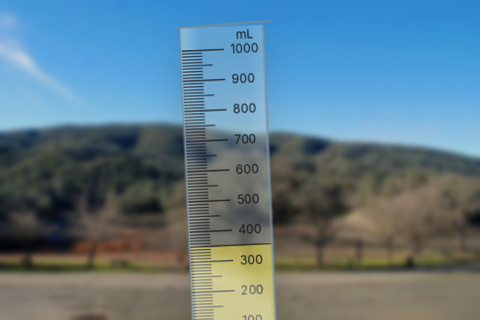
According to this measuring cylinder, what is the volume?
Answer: 350 mL
